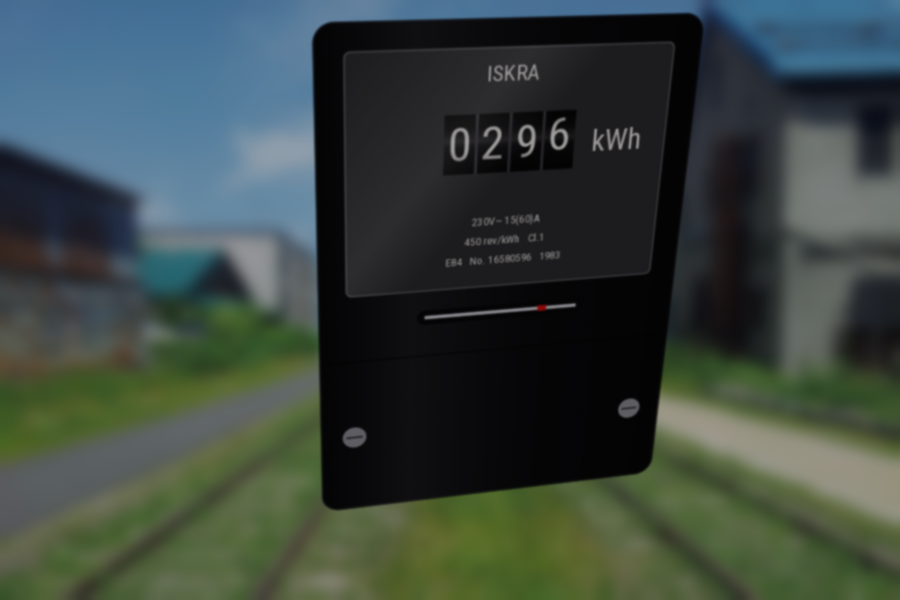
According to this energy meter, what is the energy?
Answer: 296 kWh
